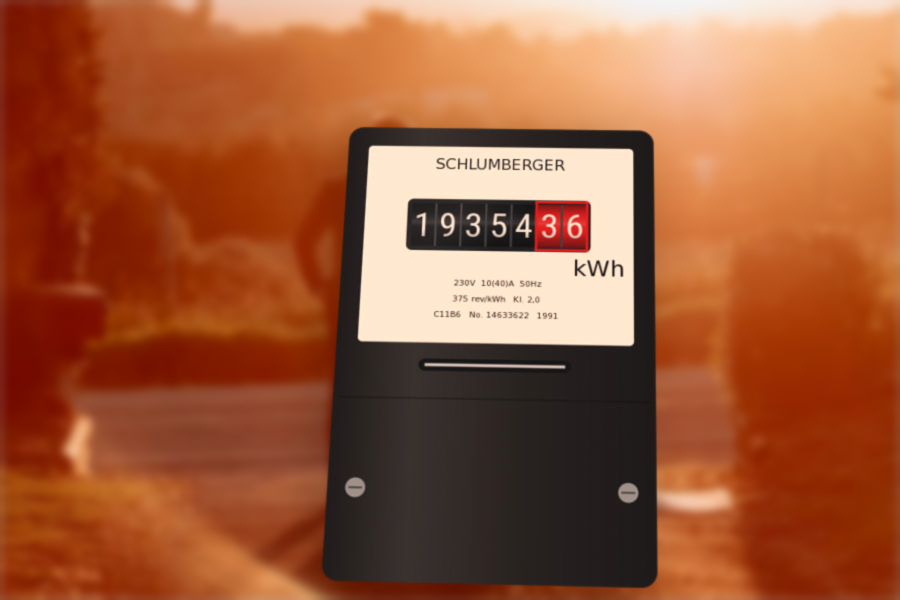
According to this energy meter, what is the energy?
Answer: 19354.36 kWh
